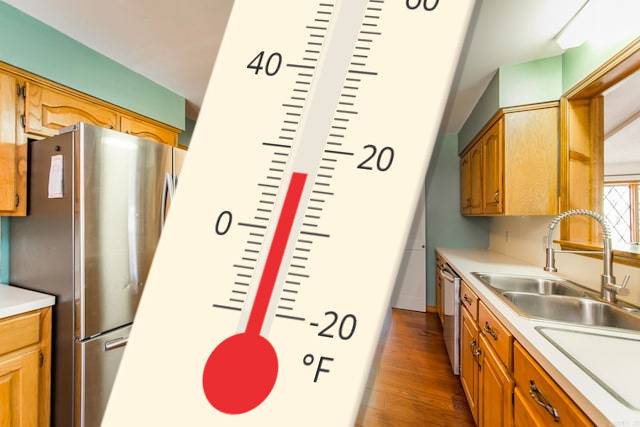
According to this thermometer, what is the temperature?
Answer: 14 °F
